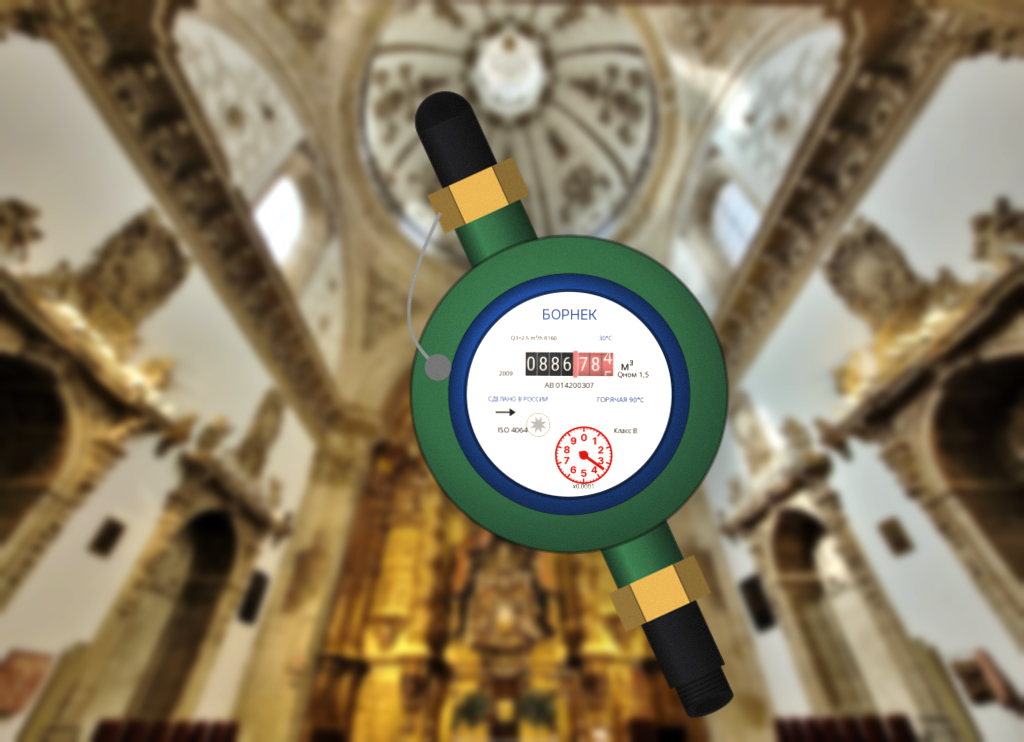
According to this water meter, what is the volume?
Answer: 886.7843 m³
